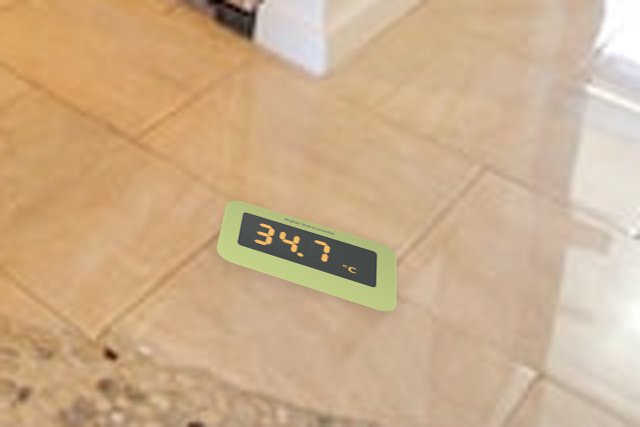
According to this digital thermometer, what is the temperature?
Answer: 34.7 °C
